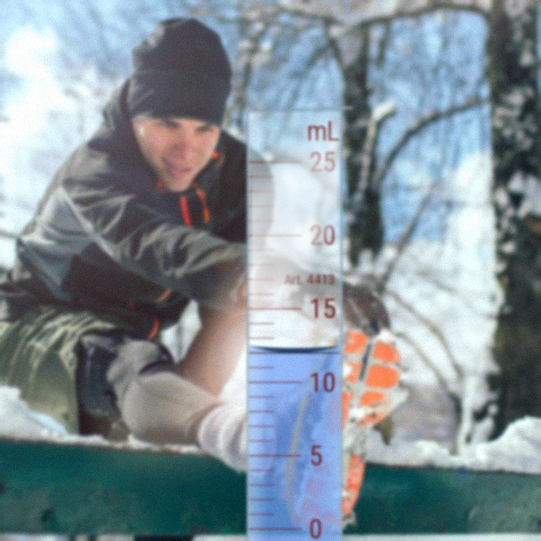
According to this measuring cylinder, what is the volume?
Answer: 12 mL
